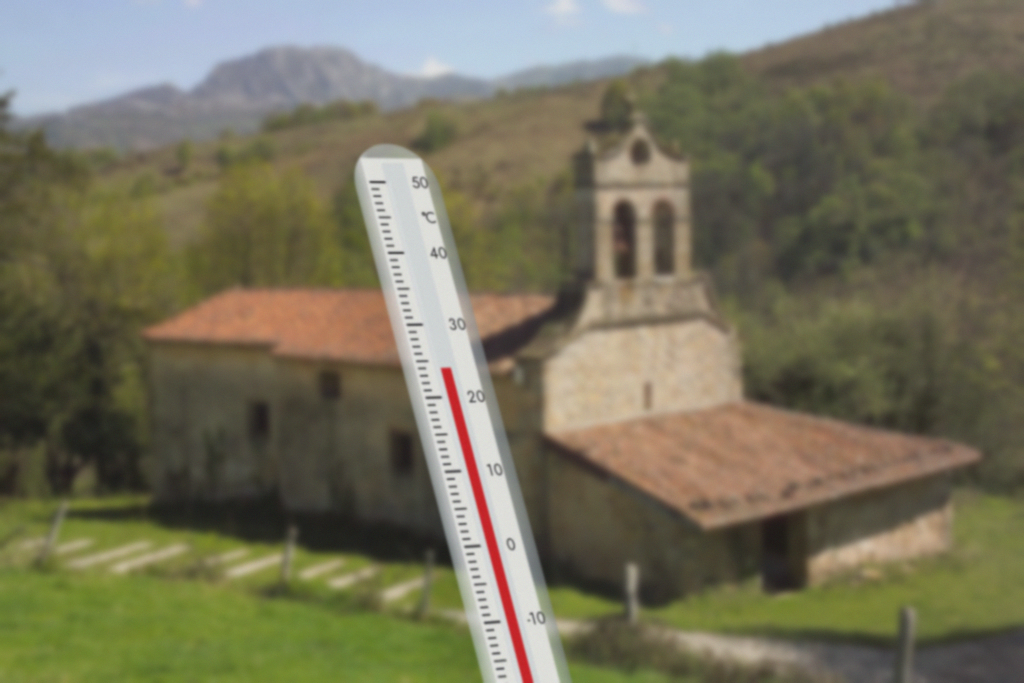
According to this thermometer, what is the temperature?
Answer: 24 °C
